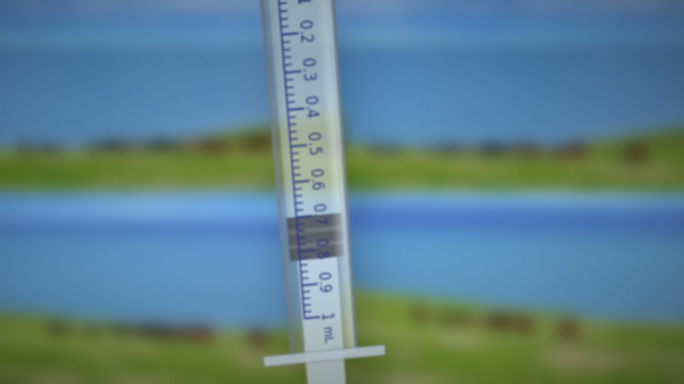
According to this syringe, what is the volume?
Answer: 0.7 mL
